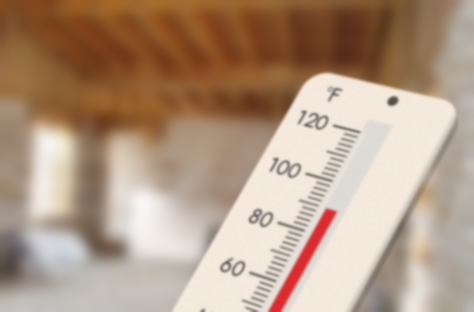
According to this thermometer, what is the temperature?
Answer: 90 °F
